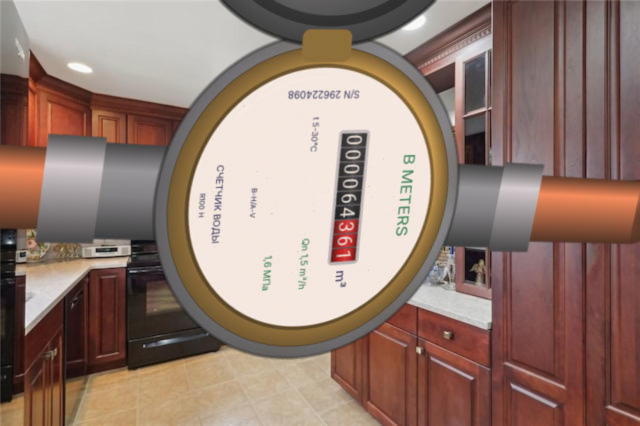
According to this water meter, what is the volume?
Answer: 64.361 m³
